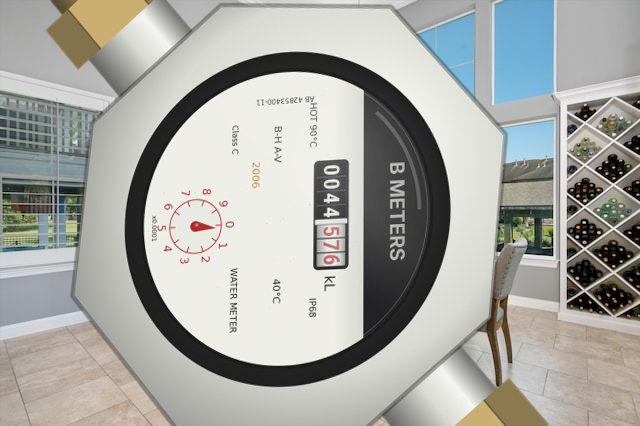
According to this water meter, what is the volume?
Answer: 44.5760 kL
